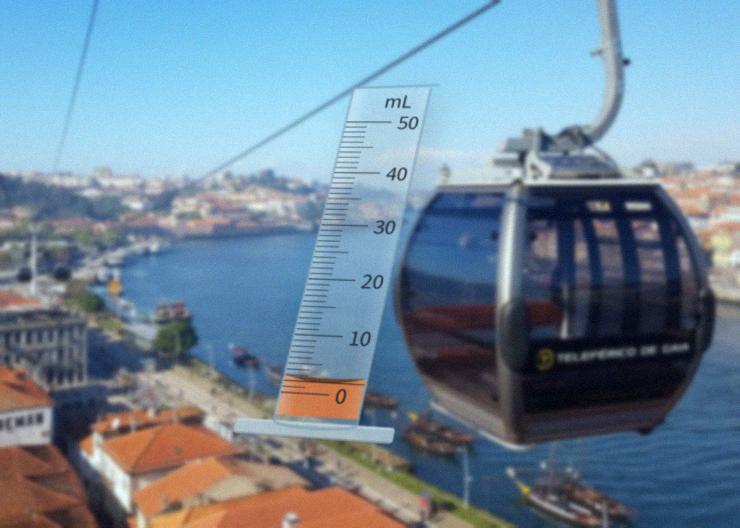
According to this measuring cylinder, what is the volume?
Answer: 2 mL
